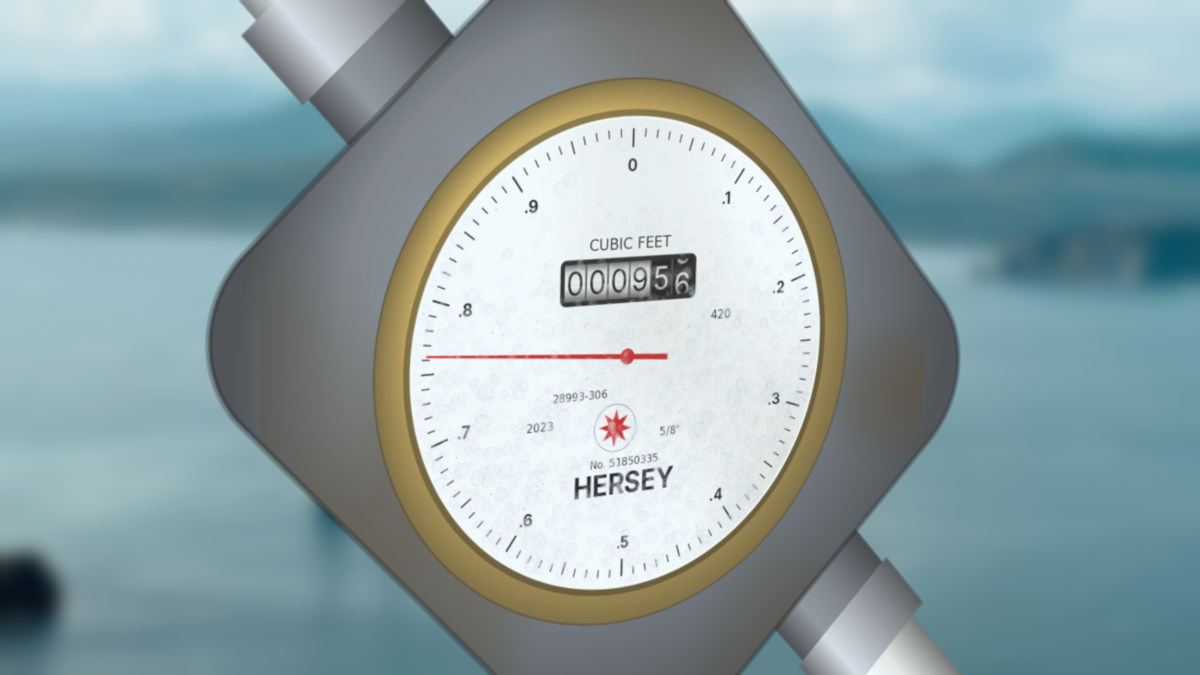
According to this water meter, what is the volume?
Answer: 955.76 ft³
